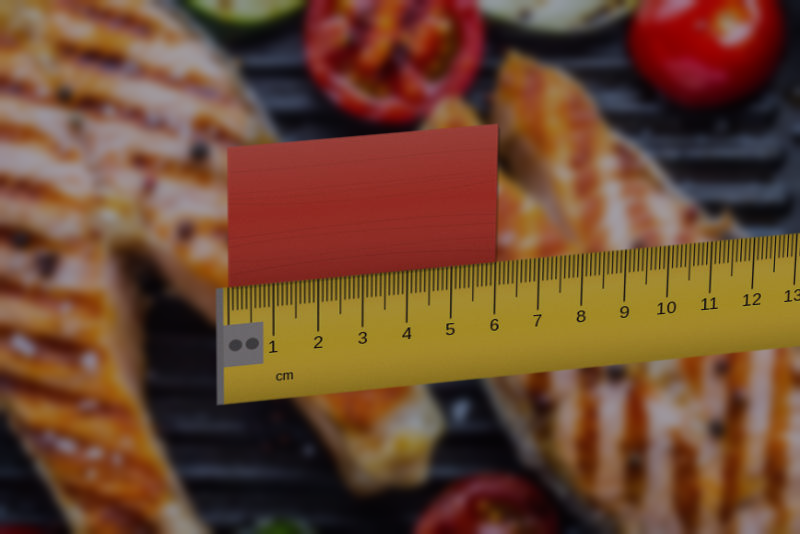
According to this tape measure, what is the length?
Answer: 6 cm
